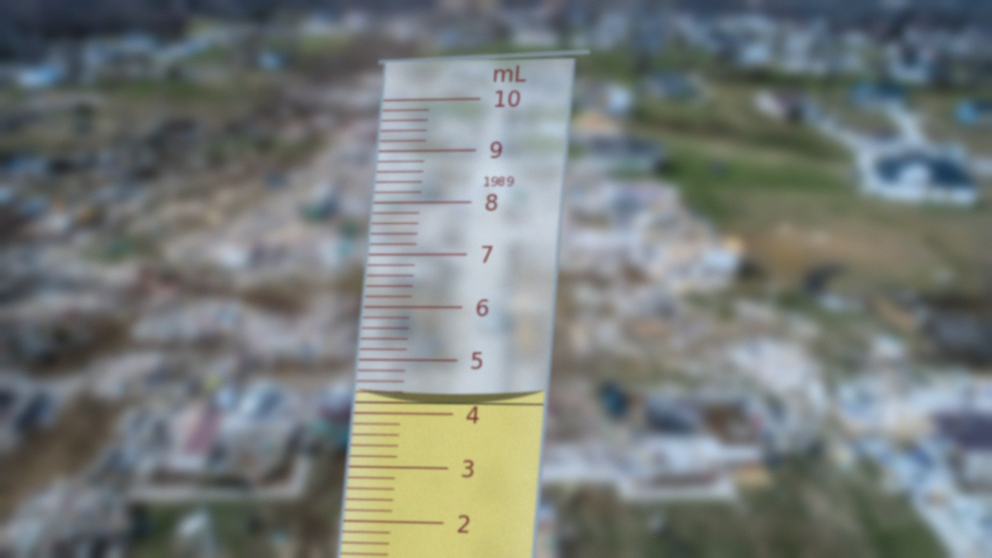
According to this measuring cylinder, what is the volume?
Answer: 4.2 mL
